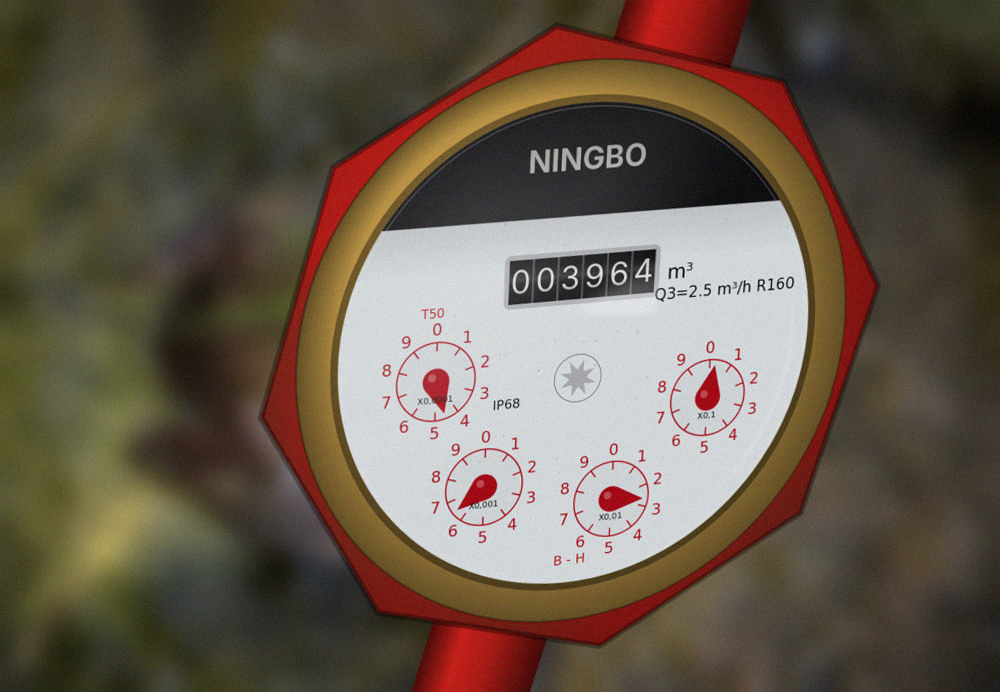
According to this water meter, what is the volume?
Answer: 3964.0264 m³
